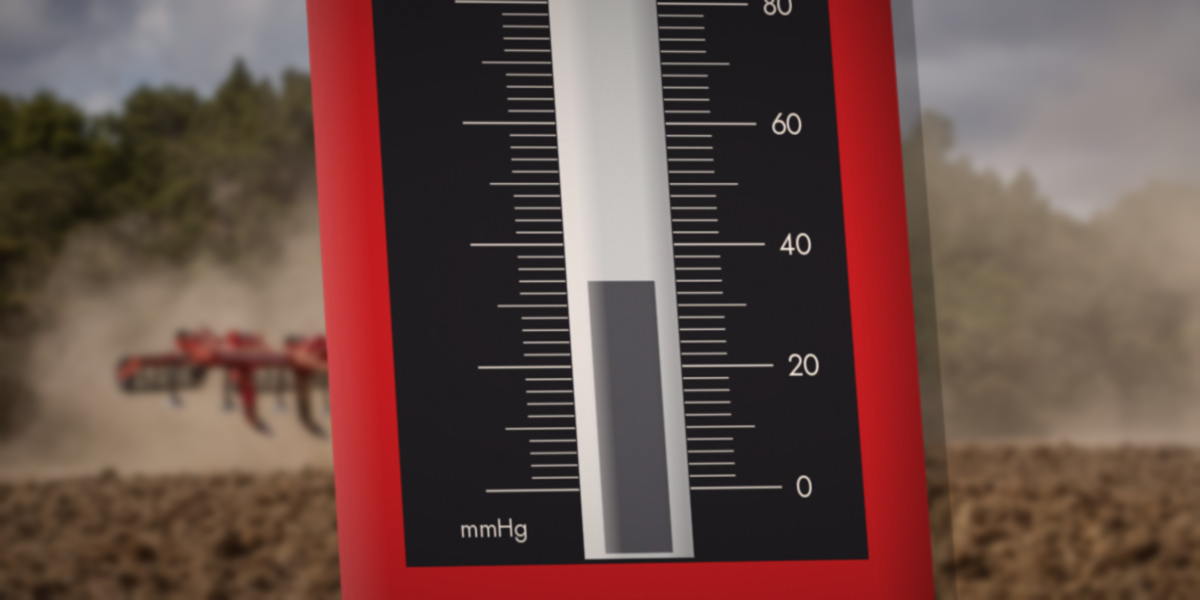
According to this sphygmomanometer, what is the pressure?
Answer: 34 mmHg
